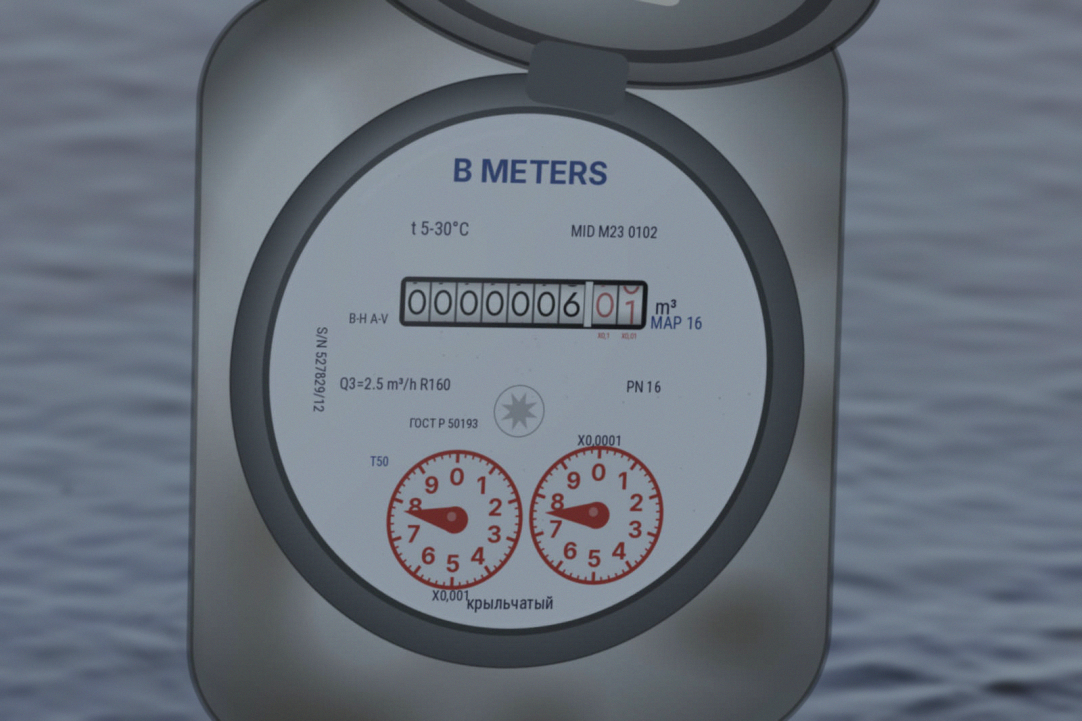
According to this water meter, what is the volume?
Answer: 6.0077 m³
